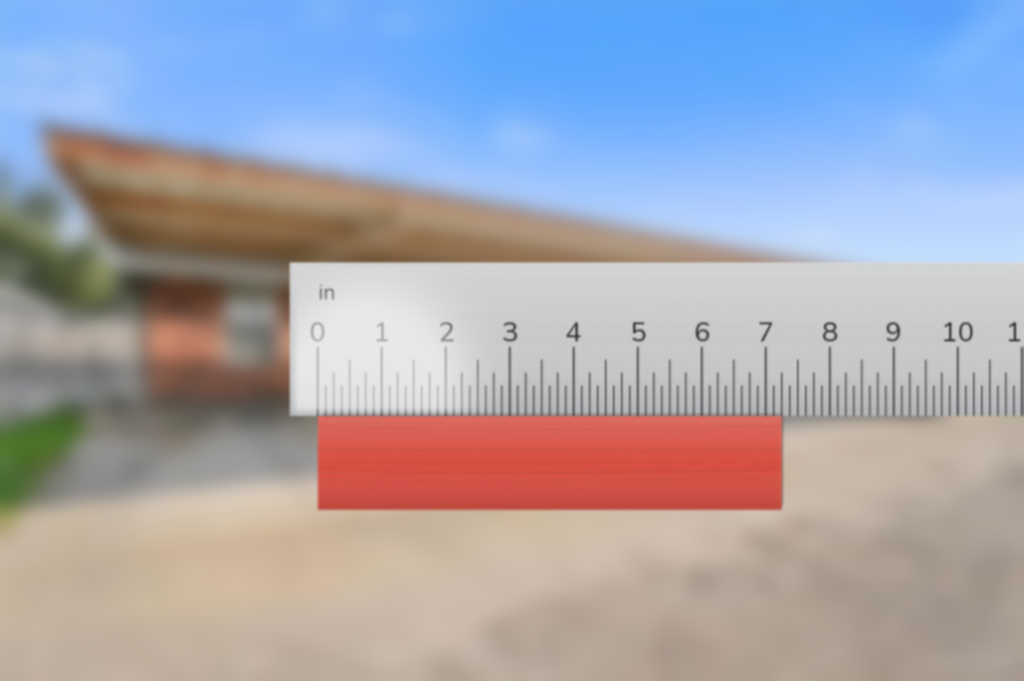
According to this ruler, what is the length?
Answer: 7.25 in
